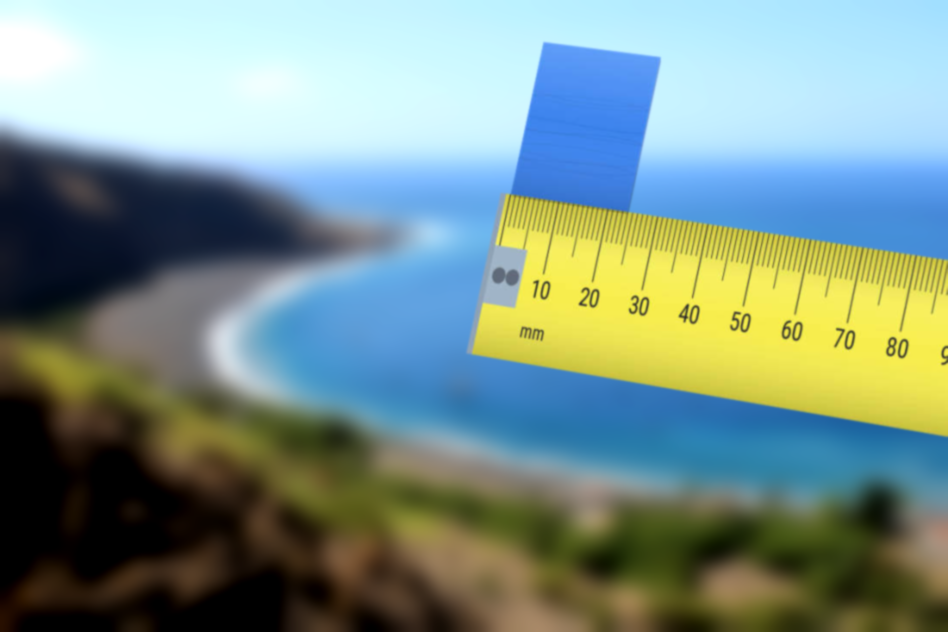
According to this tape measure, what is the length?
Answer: 24 mm
